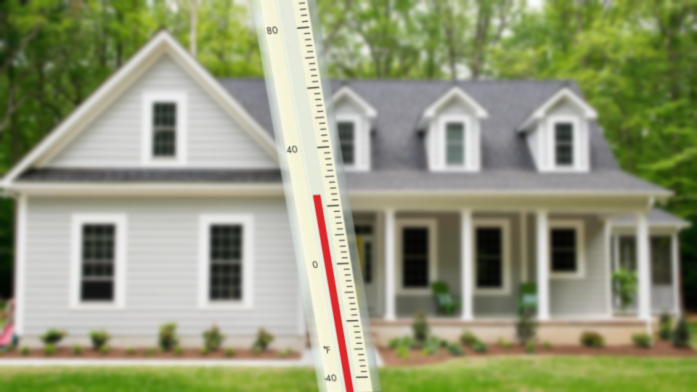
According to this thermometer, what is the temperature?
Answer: 24 °F
